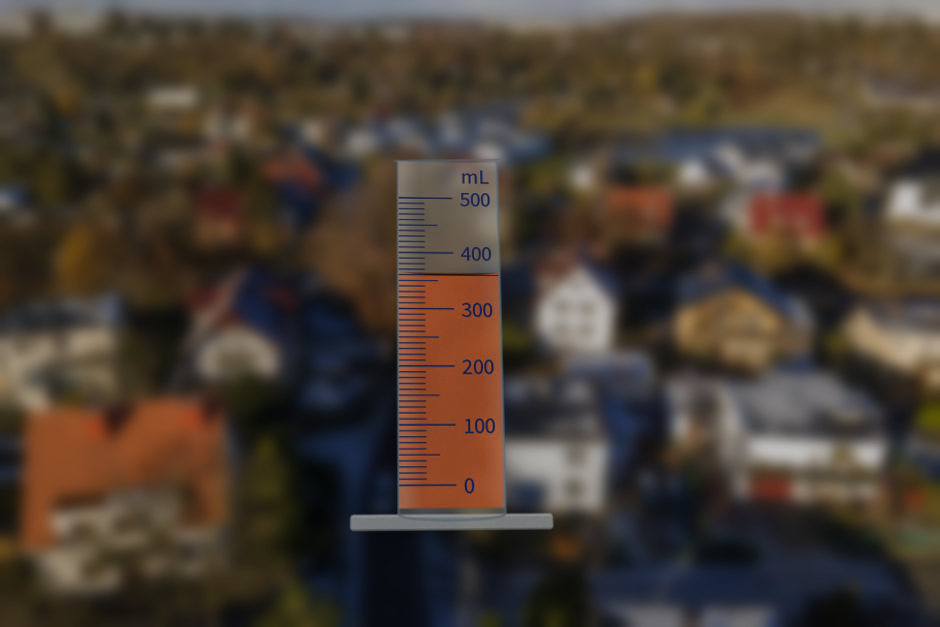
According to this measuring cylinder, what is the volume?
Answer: 360 mL
